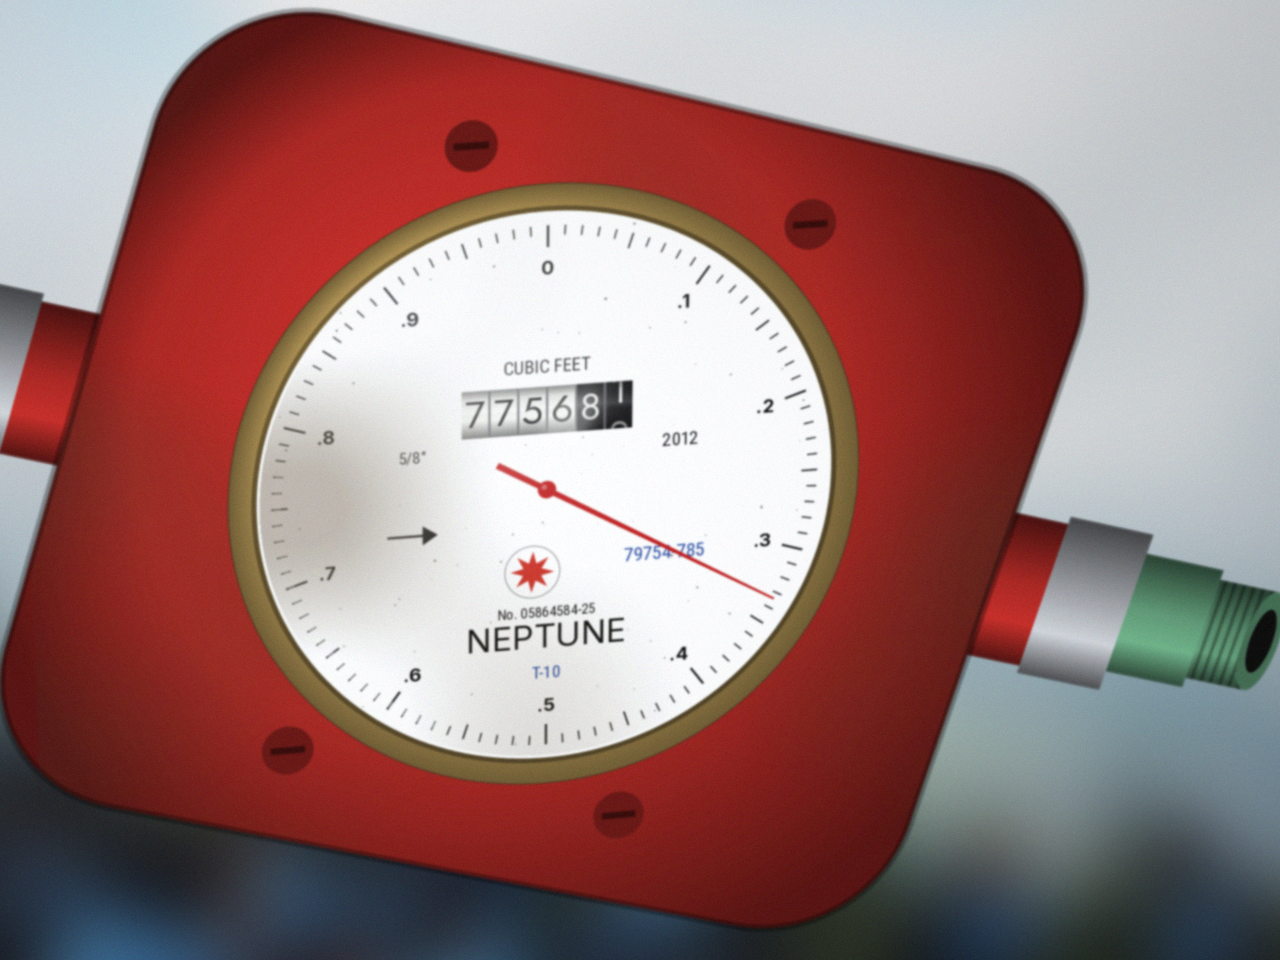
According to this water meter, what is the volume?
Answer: 775681.33 ft³
